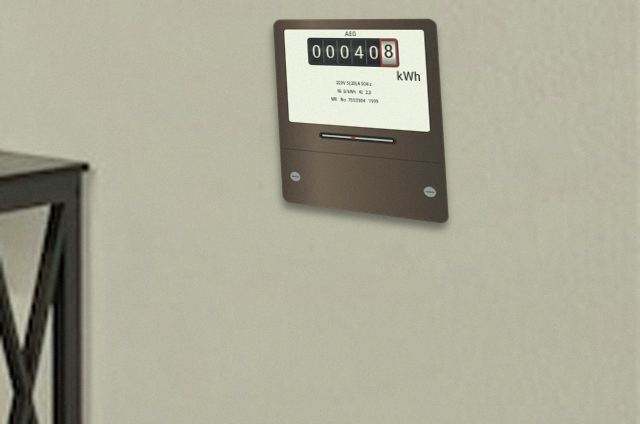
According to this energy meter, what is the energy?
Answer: 40.8 kWh
